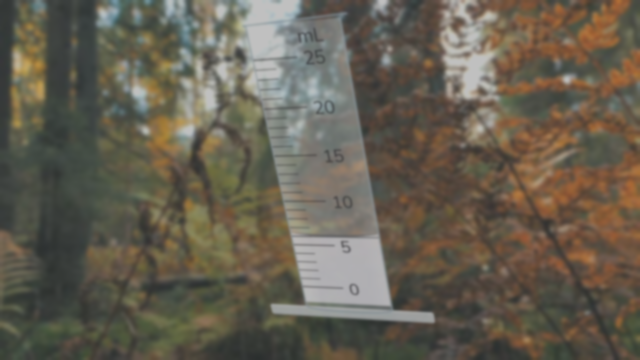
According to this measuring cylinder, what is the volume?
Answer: 6 mL
